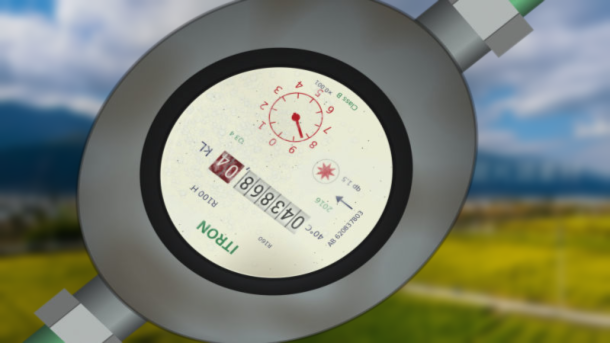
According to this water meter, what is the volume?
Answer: 43868.038 kL
